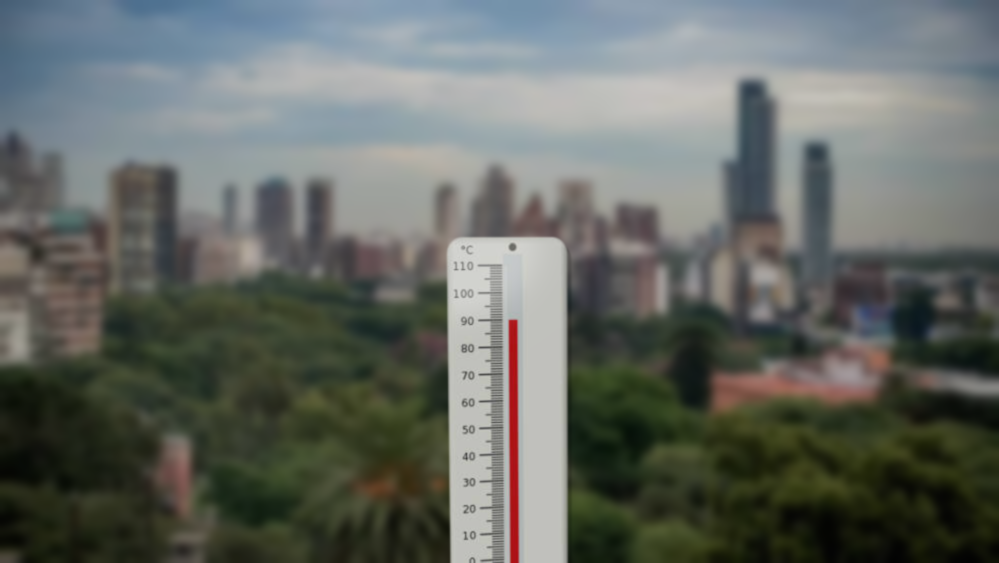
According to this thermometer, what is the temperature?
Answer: 90 °C
